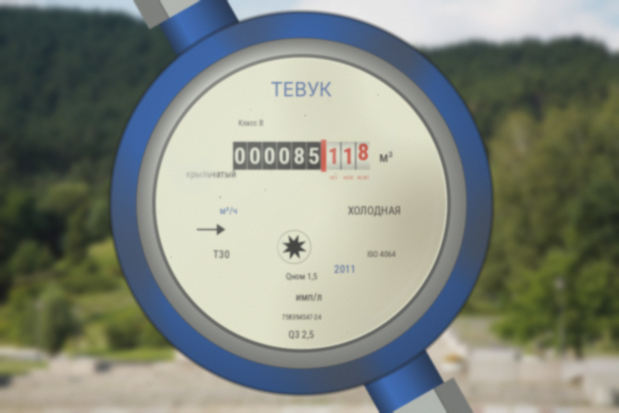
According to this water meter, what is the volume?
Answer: 85.118 m³
